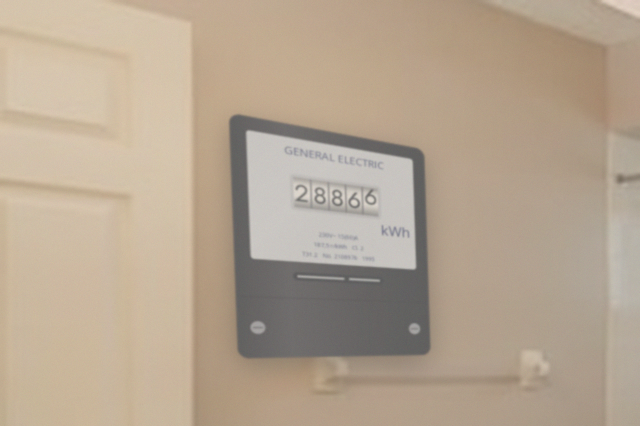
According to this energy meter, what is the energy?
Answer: 28866 kWh
